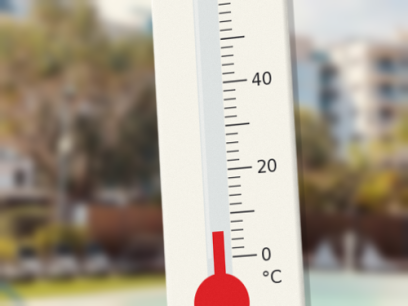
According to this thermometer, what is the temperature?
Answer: 6 °C
